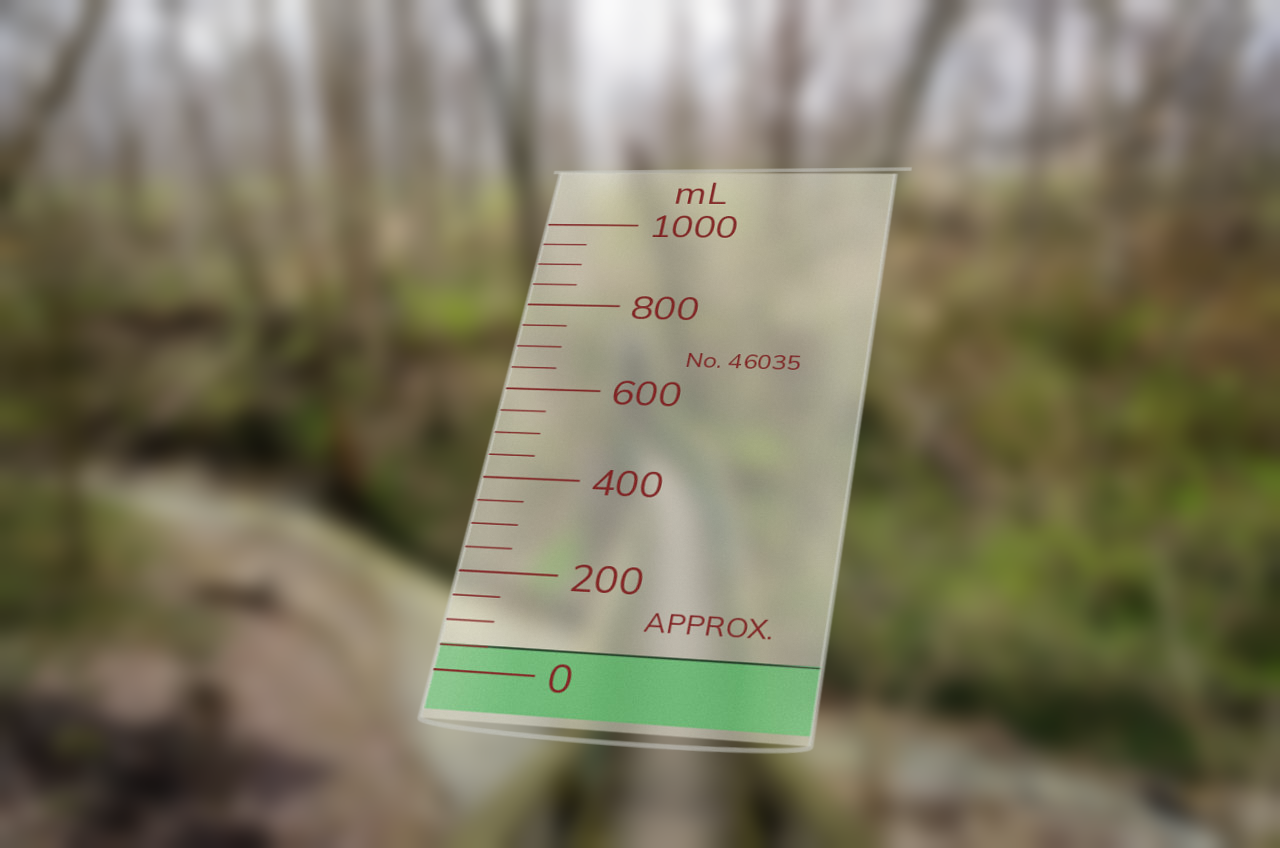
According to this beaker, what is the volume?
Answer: 50 mL
